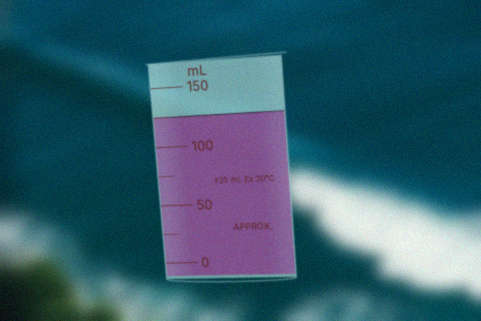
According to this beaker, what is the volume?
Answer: 125 mL
